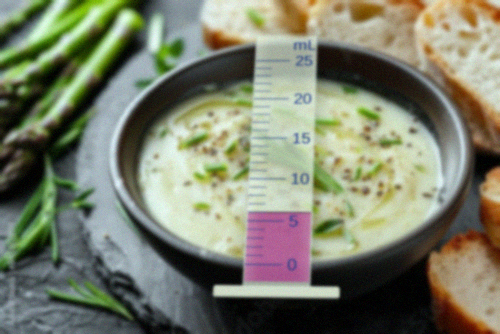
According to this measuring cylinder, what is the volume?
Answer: 6 mL
